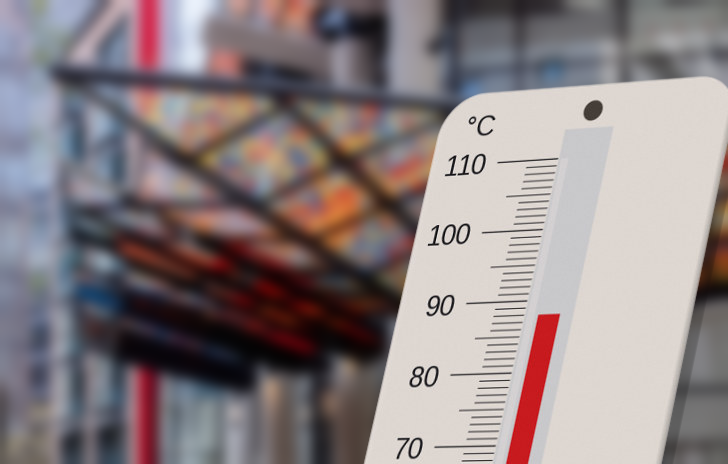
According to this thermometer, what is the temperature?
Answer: 88 °C
